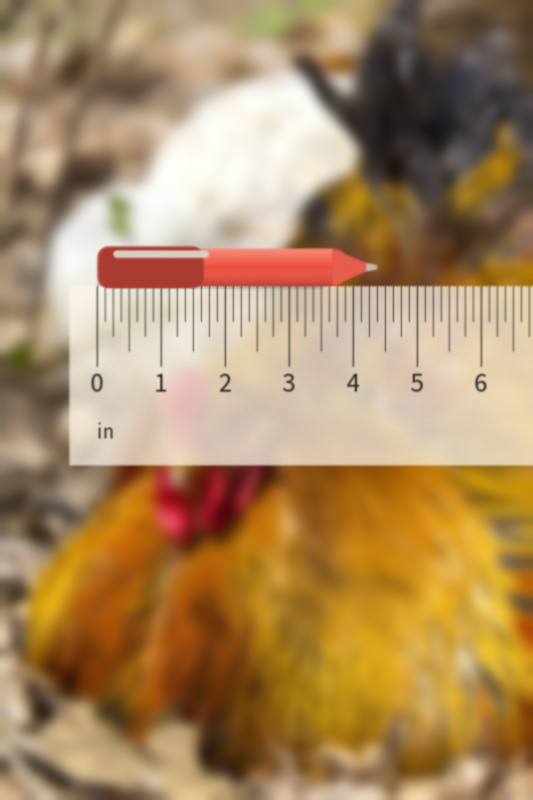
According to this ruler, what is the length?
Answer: 4.375 in
